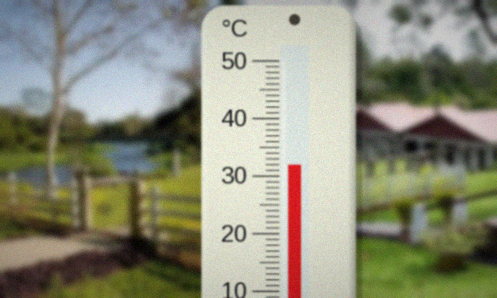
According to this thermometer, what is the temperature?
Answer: 32 °C
